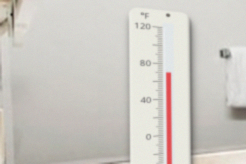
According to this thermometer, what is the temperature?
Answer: 70 °F
